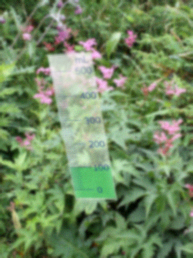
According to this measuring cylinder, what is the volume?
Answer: 100 mL
